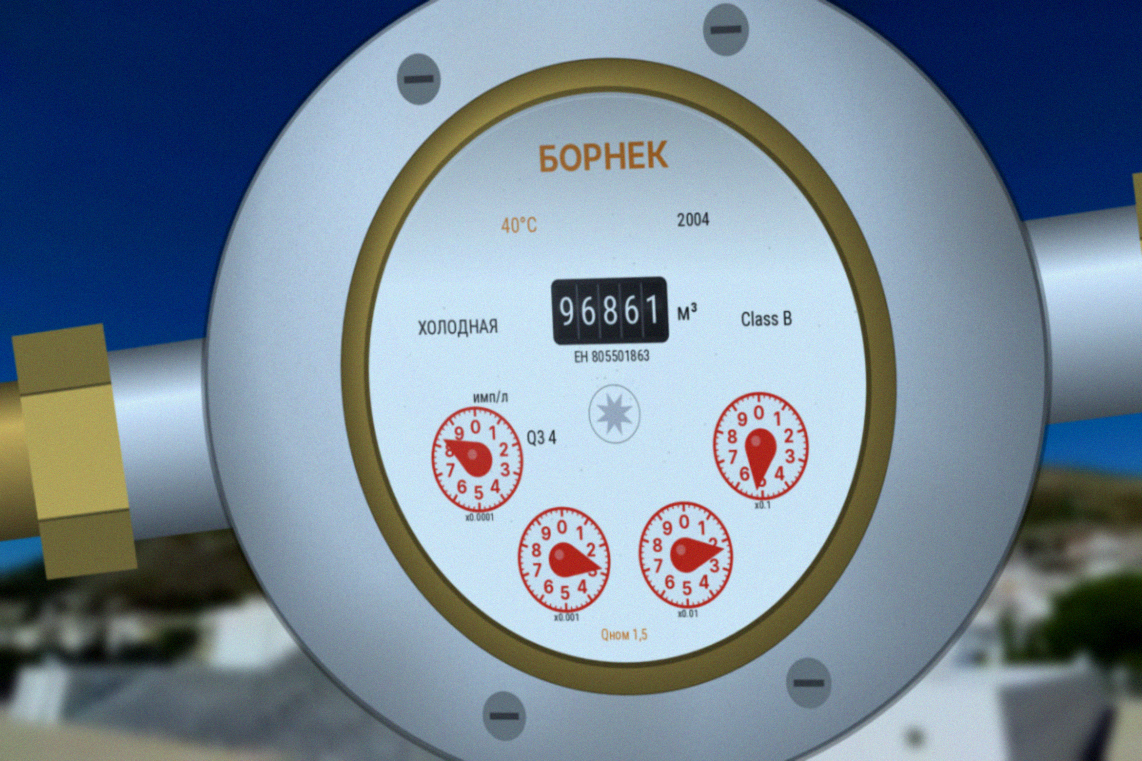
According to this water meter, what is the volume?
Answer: 96861.5228 m³
